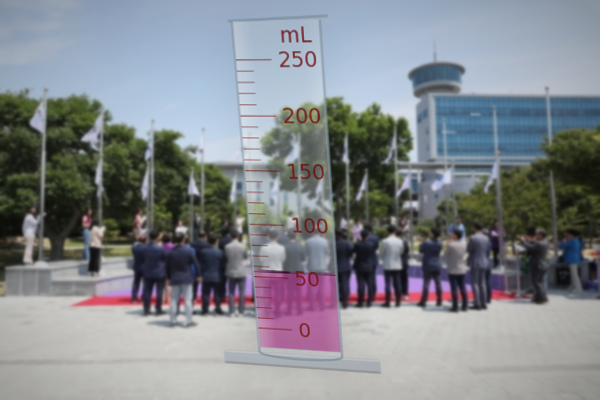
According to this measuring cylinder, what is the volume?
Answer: 55 mL
